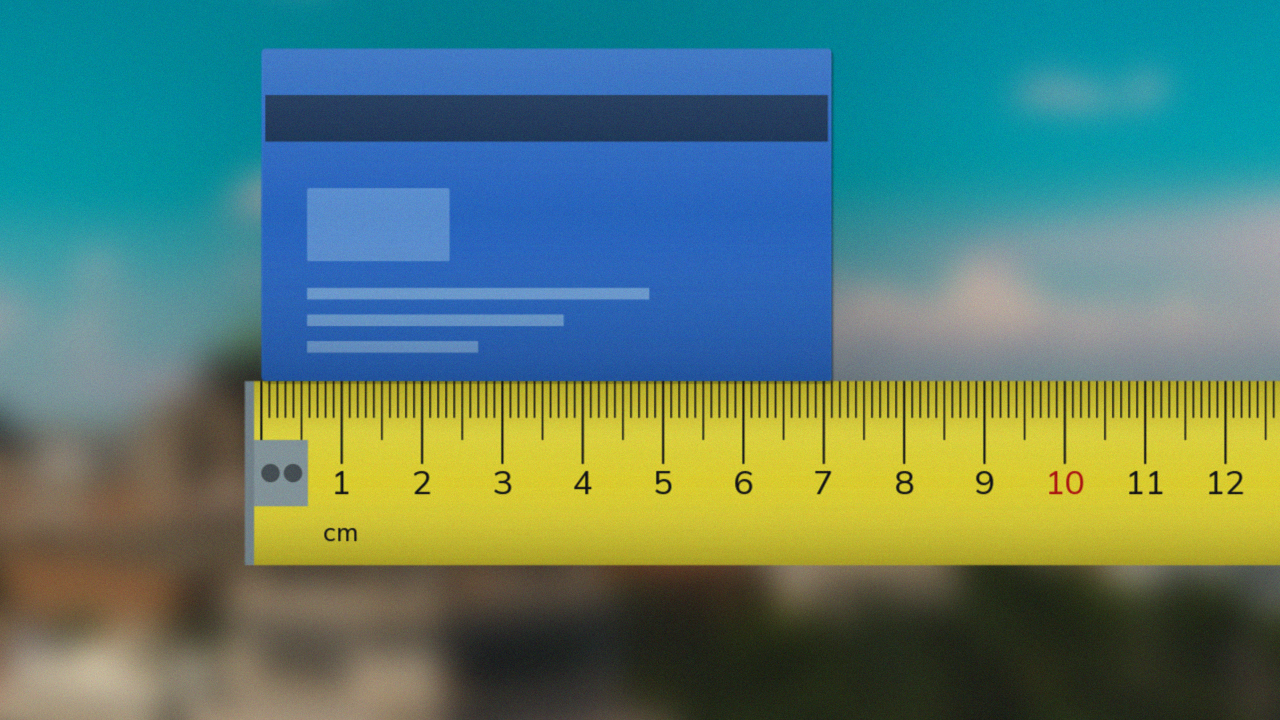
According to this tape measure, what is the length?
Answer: 7.1 cm
